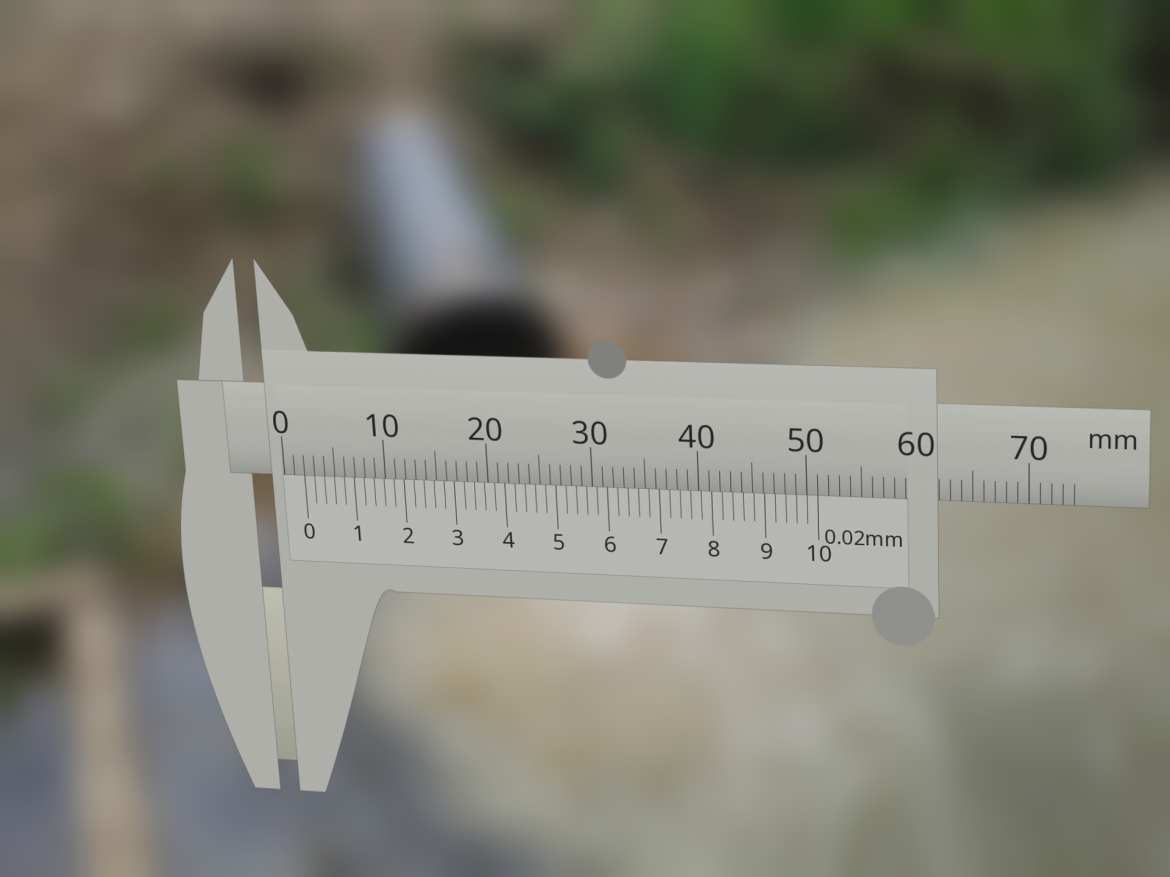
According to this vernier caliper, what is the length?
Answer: 2.0 mm
